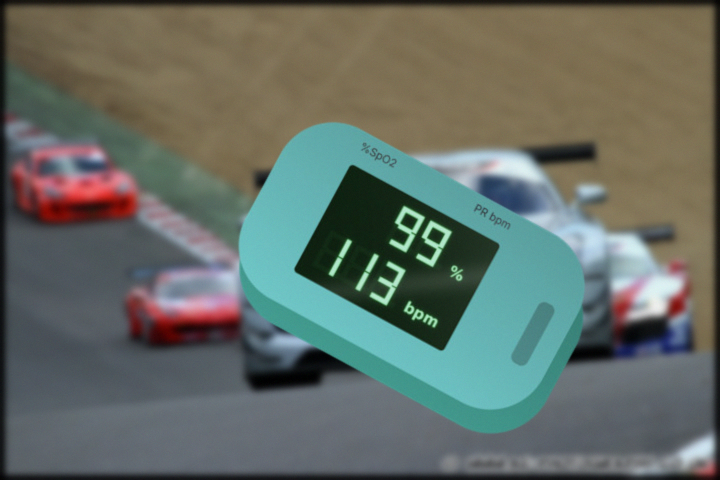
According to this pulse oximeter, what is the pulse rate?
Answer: 113 bpm
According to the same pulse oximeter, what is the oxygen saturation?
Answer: 99 %
